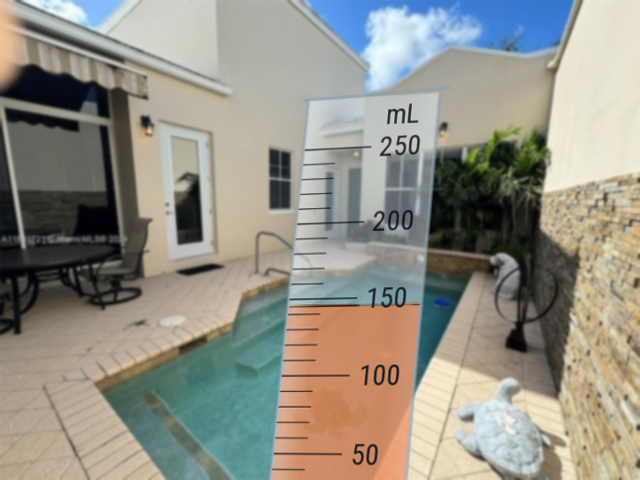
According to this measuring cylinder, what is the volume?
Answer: 145 mL
